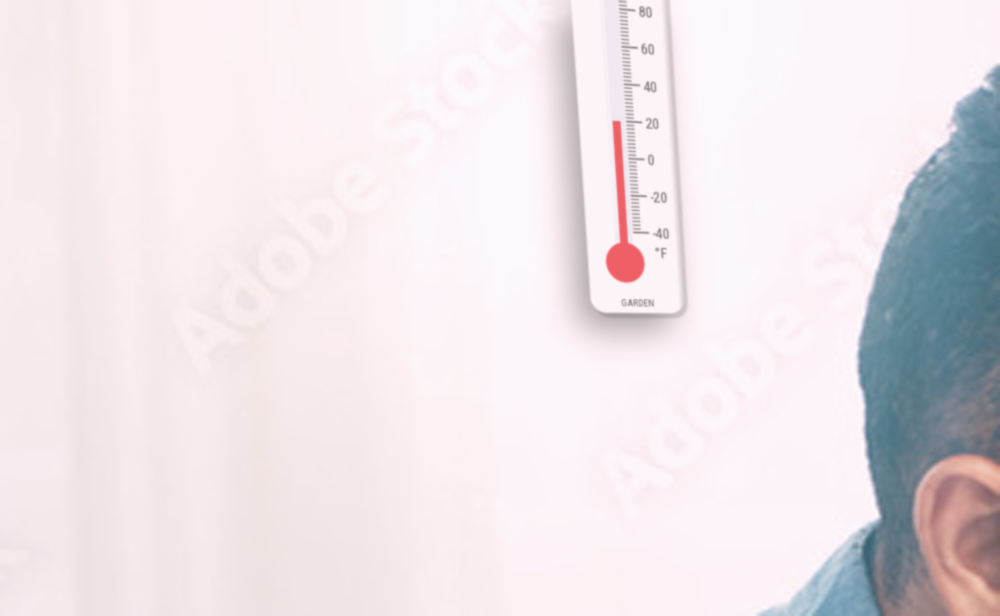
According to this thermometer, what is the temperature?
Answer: 20 °F
